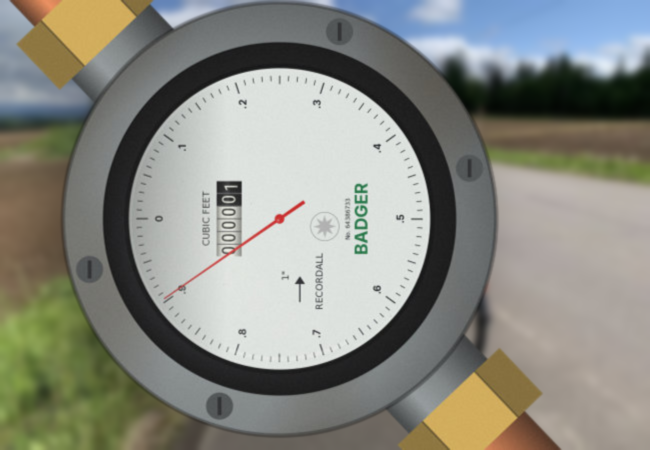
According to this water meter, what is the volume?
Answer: 0.90 ft³
